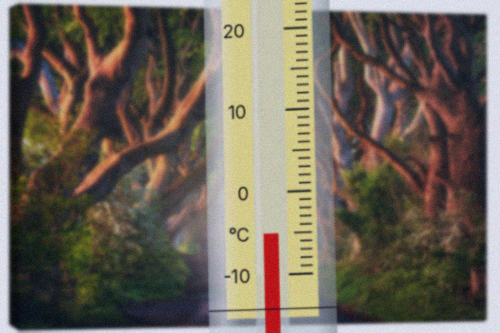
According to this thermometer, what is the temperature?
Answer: -5 °C
